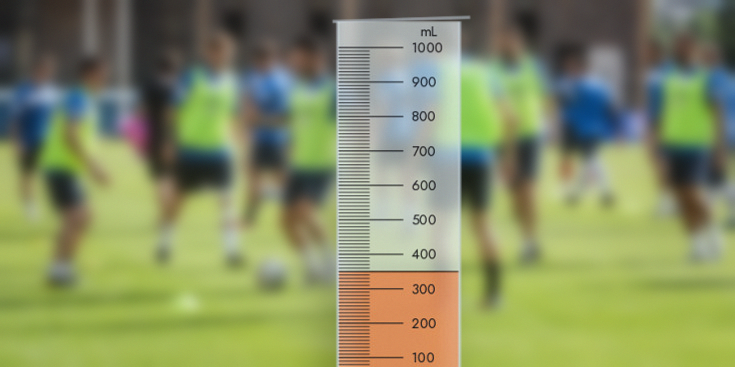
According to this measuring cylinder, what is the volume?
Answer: 350 mL
